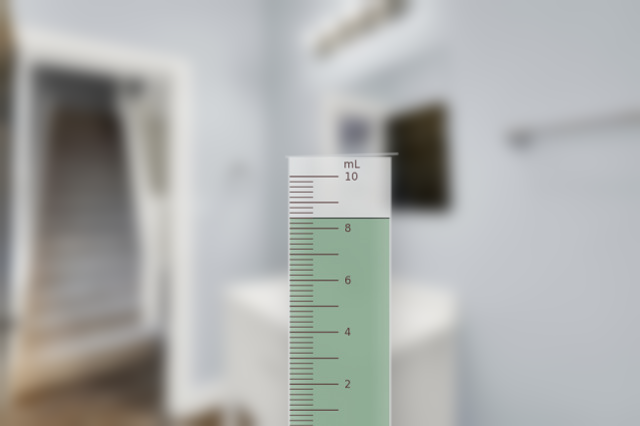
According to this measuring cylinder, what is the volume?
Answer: 8.4 mL
